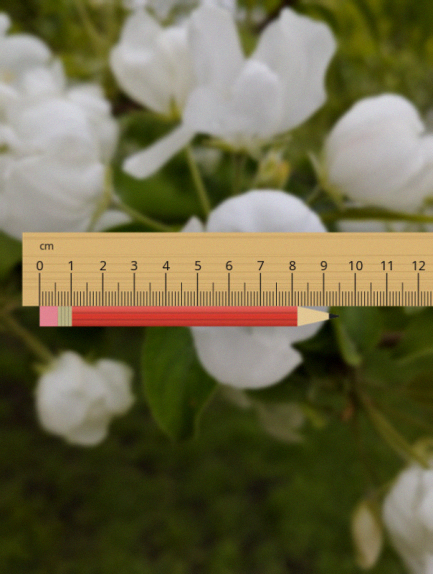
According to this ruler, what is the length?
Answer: 9.5 cm
